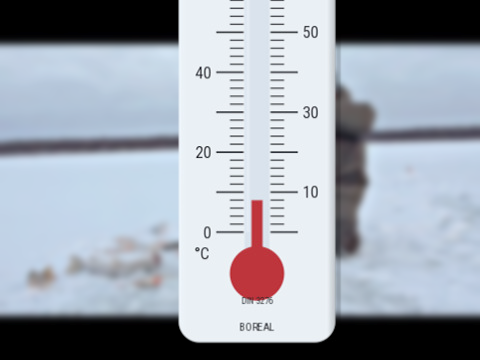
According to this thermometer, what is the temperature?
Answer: 8 °C
